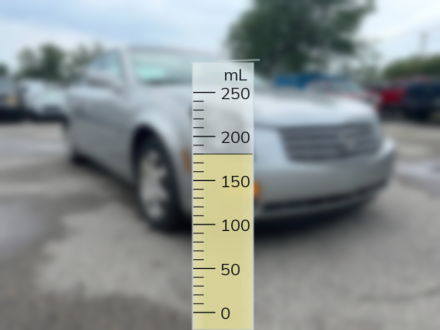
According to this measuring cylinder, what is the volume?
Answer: 180 mL
